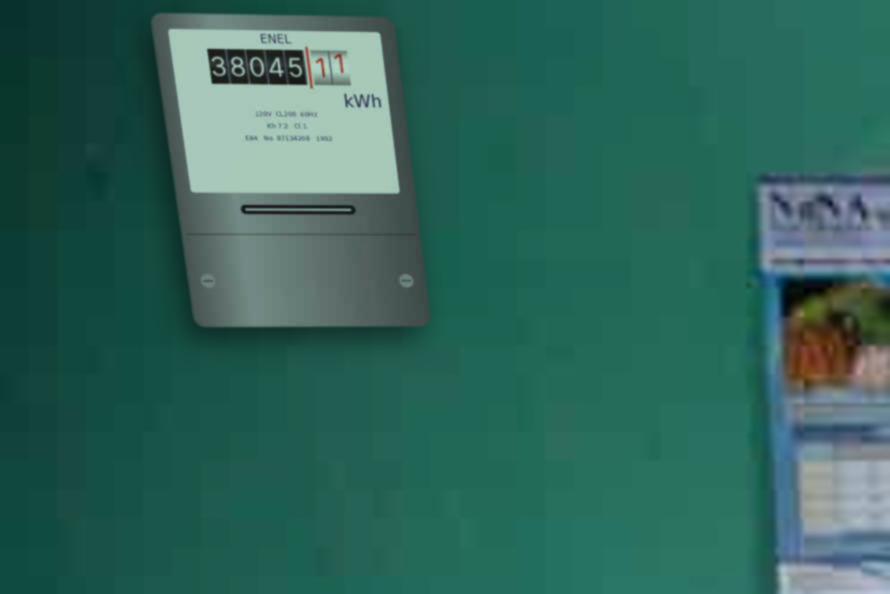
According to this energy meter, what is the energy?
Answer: 38045.11 kWh
